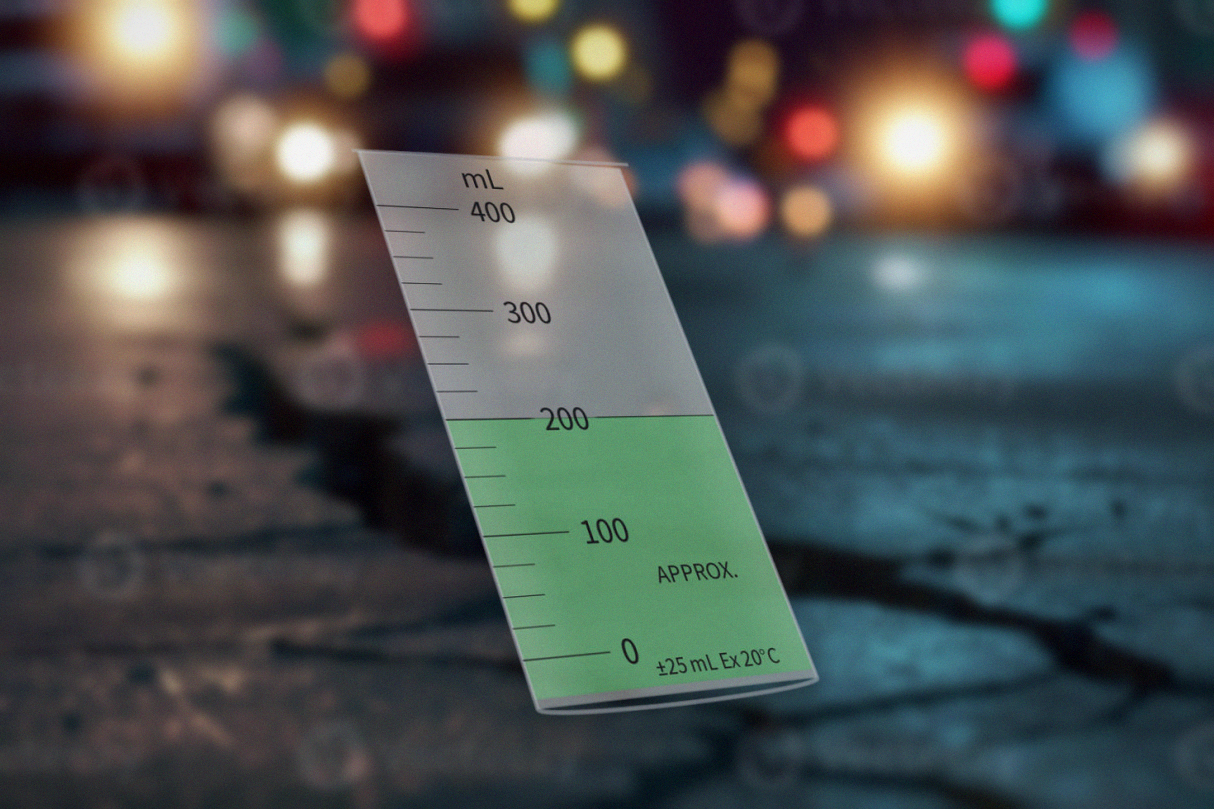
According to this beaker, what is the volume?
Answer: 200 mL
